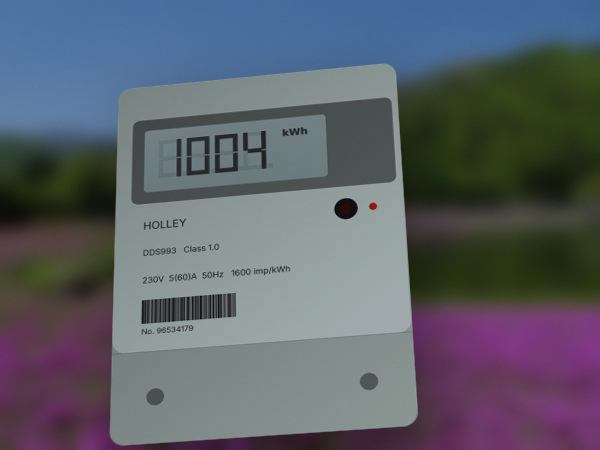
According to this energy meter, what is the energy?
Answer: 1004 kWh
